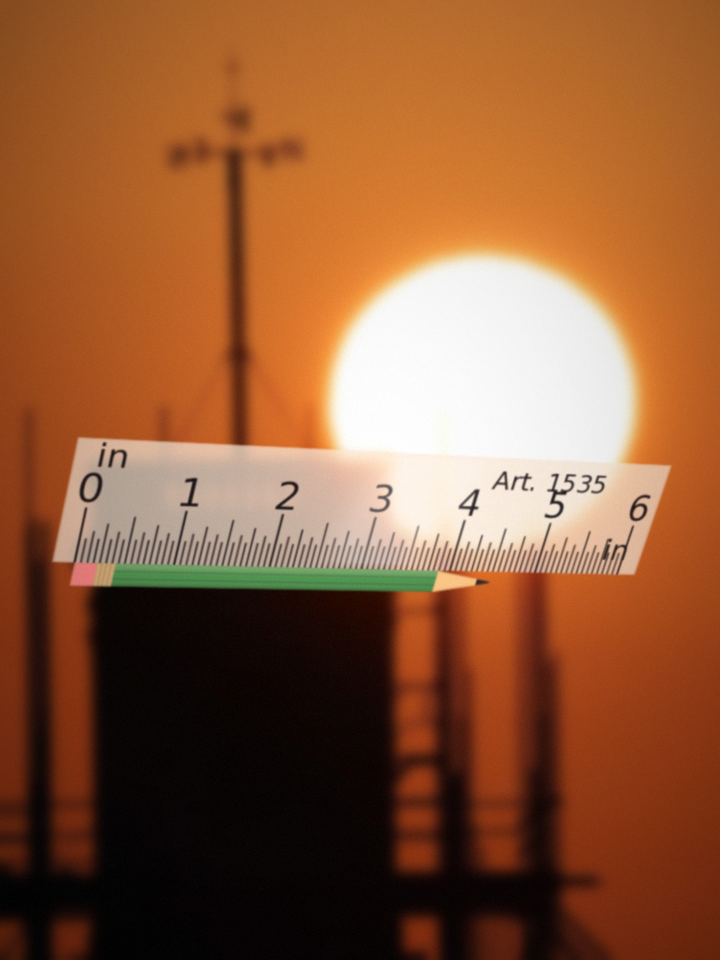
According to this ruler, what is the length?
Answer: 4.5 in
